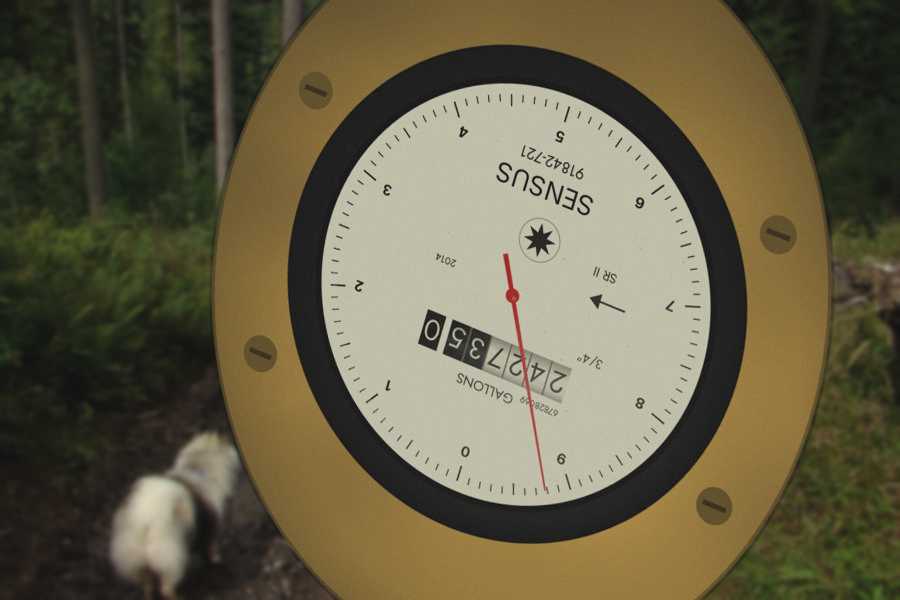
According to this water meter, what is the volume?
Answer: 2427349.2 gal
